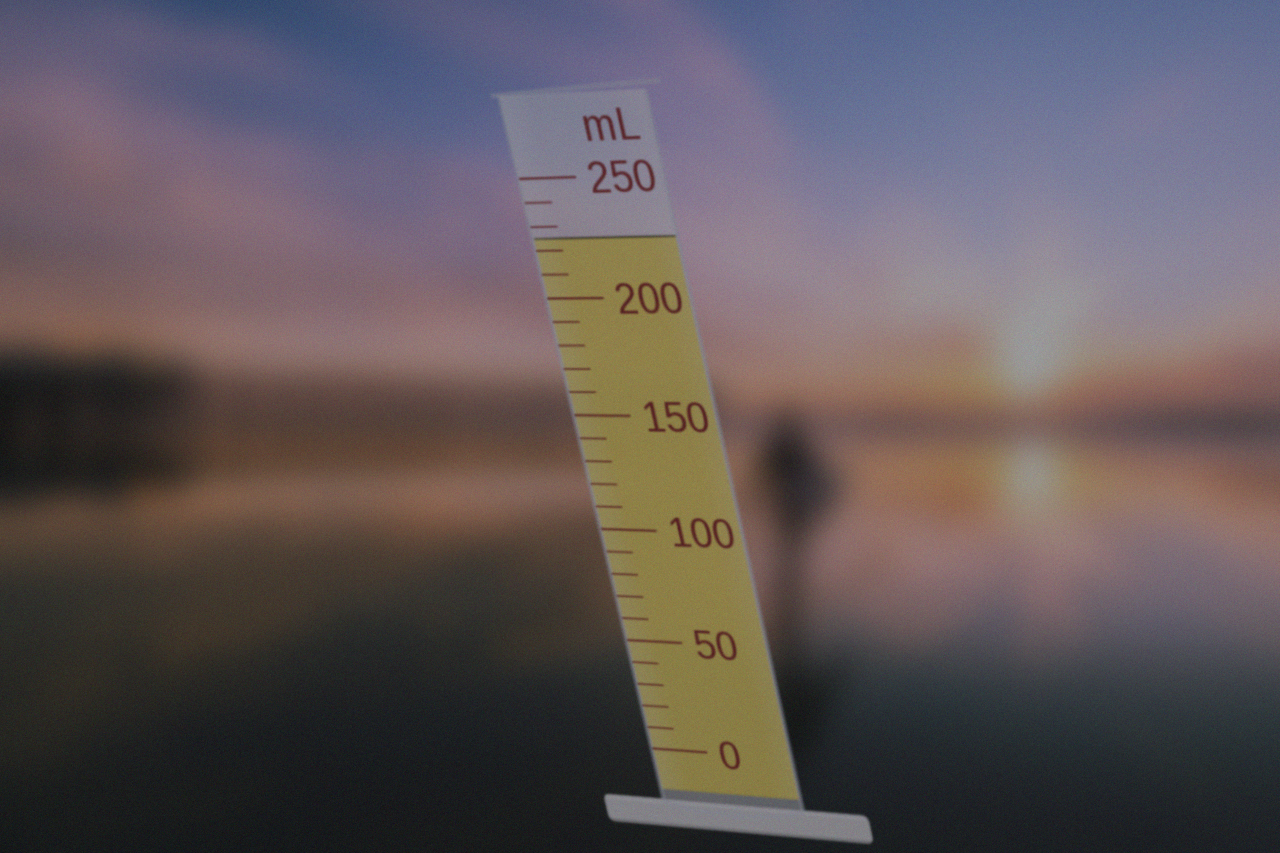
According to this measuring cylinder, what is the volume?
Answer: 225 mL
